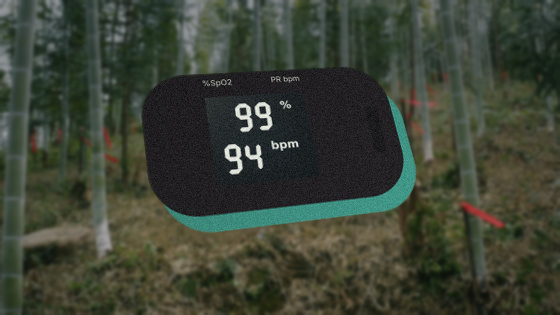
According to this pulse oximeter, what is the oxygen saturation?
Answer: 99 %
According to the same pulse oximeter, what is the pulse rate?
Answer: 94 bpm
